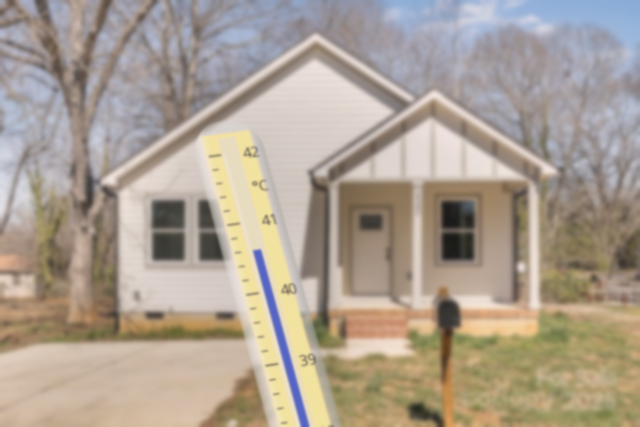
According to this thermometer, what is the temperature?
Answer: 40.6 °C
